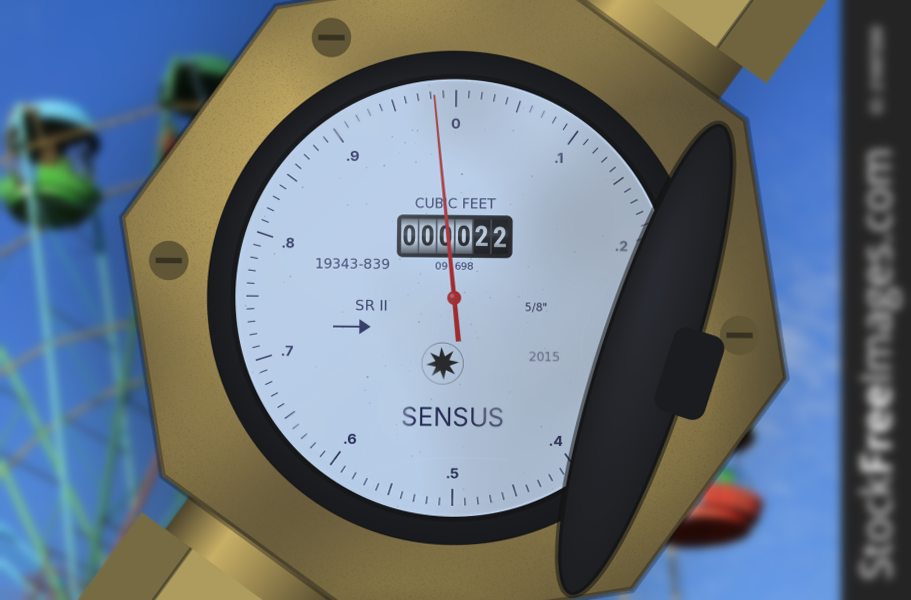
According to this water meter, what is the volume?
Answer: 21.98 ft³
